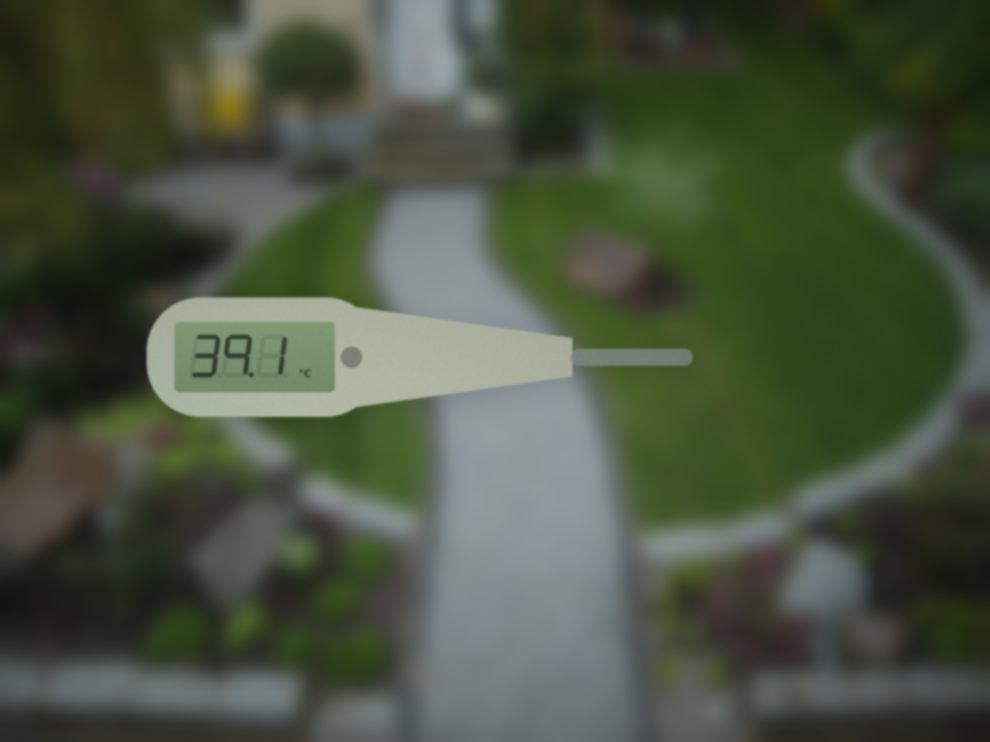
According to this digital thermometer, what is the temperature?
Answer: 39.1 °C
